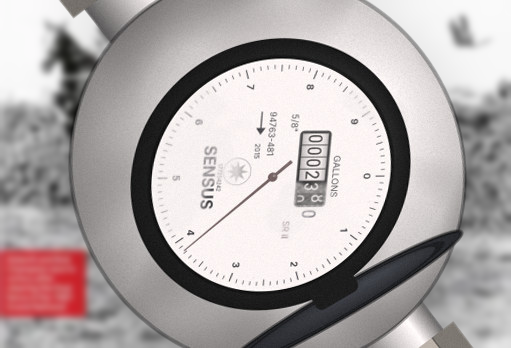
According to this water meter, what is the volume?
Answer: 2383.8 gal
